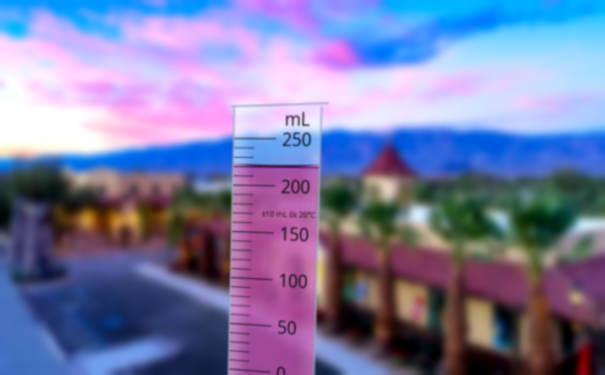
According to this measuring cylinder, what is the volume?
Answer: 220 mL
